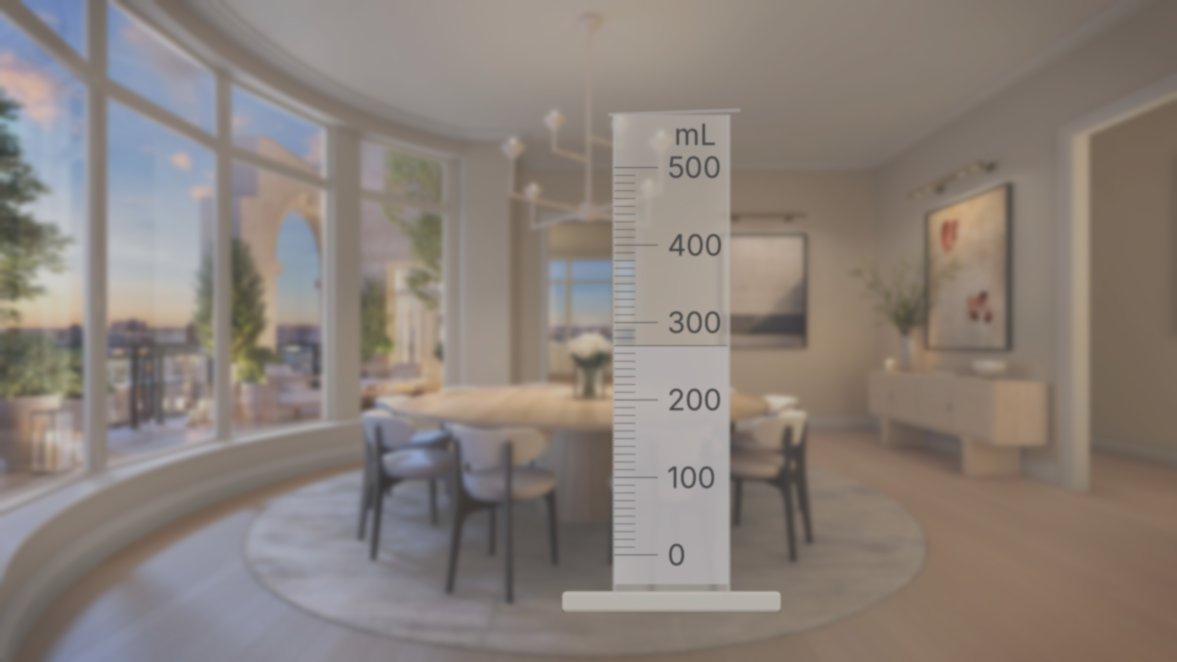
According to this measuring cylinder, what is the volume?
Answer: 270 mL
